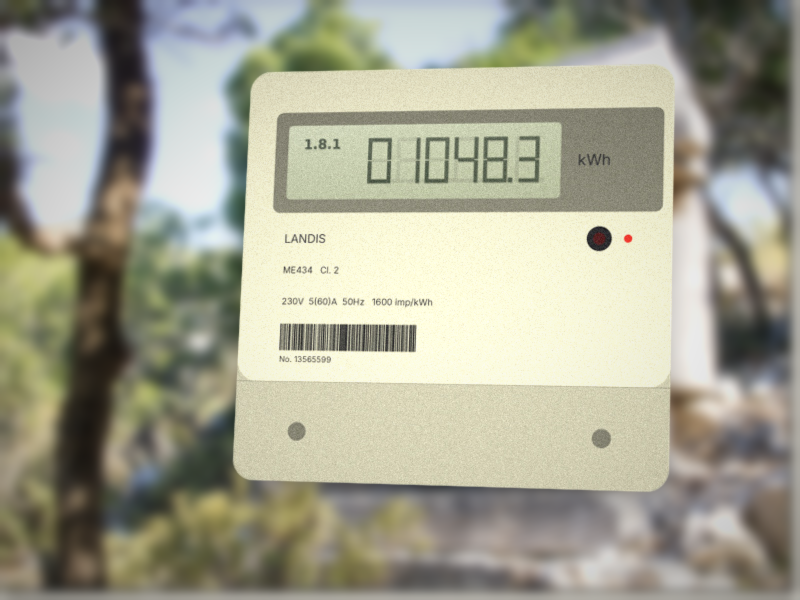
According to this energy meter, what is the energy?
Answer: 1048.3 kWh
